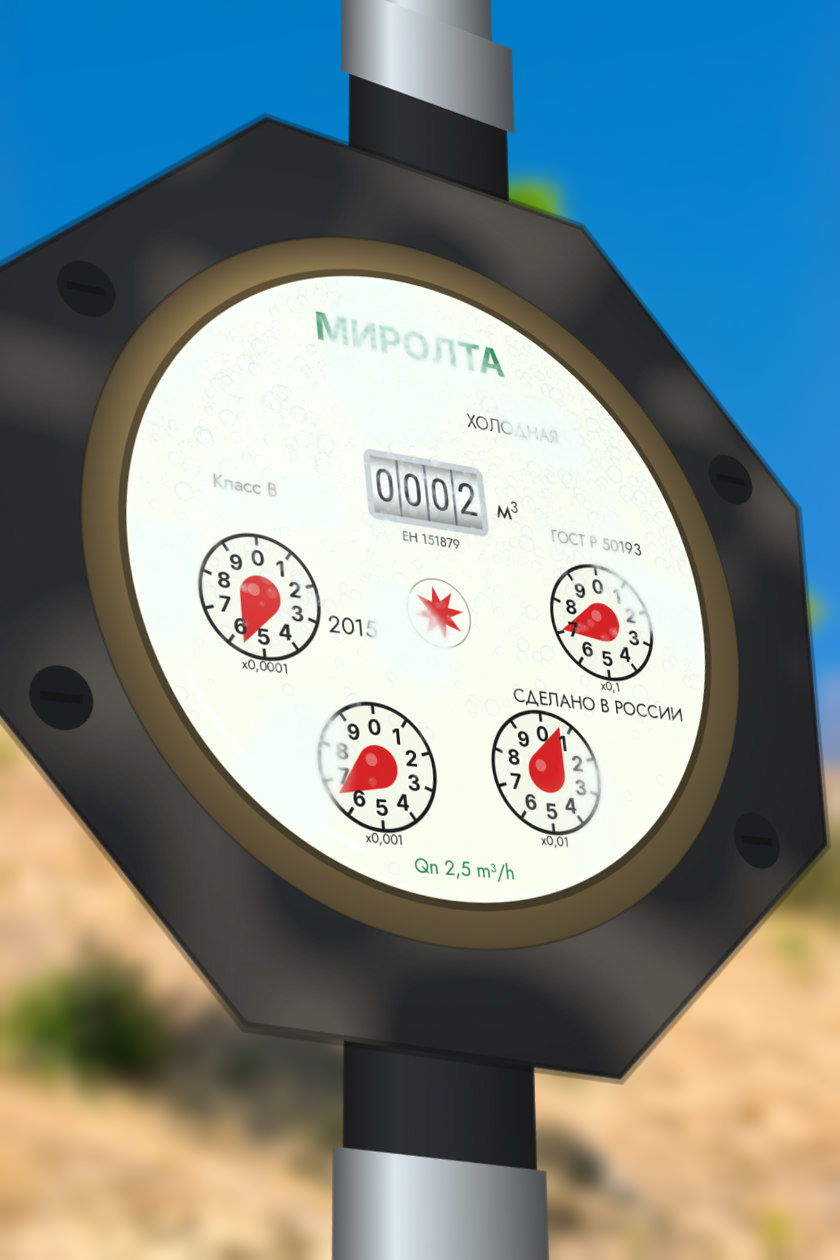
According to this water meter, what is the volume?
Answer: 2.7065 m³
